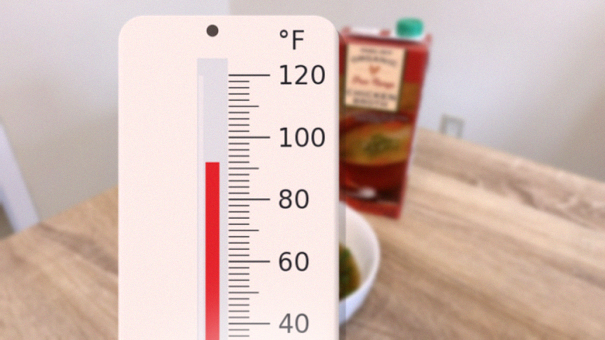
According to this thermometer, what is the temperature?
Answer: 92 °F
